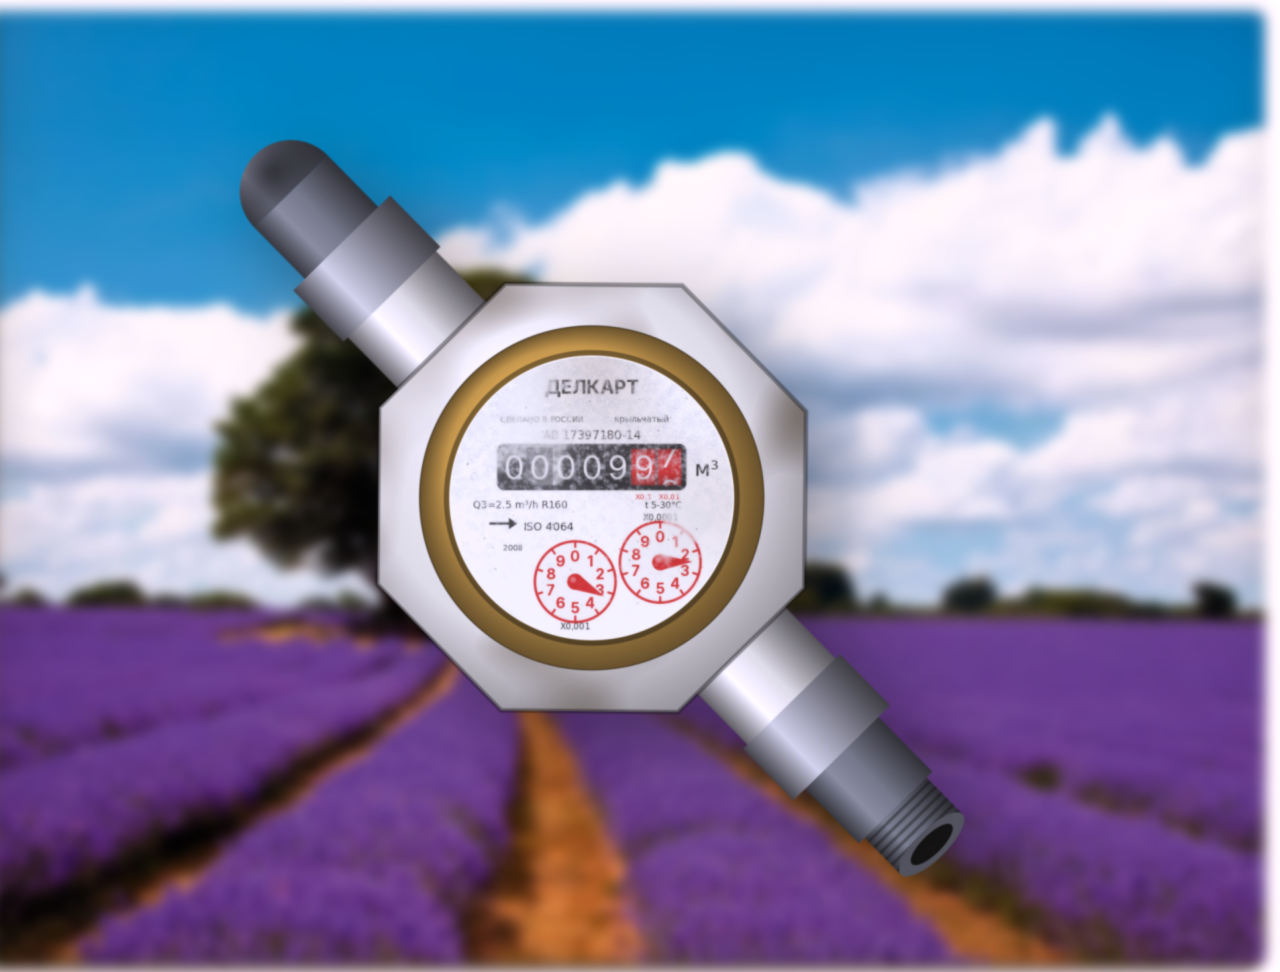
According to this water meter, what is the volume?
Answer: 9.9732 m³
